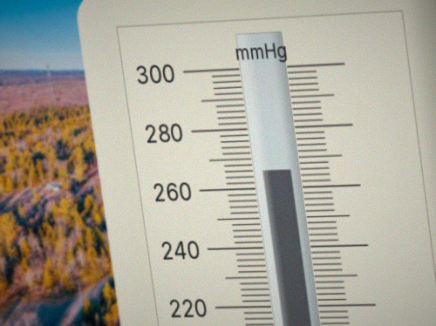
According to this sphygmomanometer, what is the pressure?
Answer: 266 mmHg
